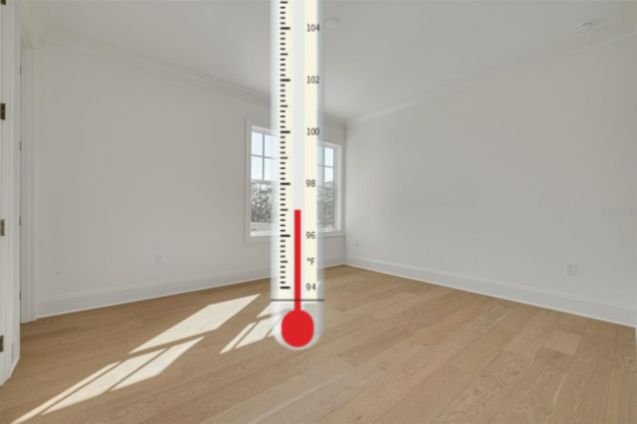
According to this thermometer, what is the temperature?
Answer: 97 °F
